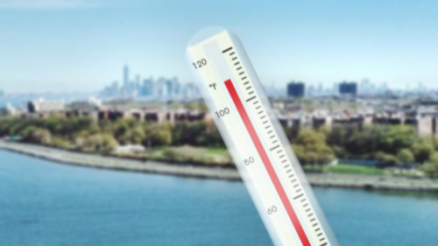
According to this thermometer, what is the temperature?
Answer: 110 °F
